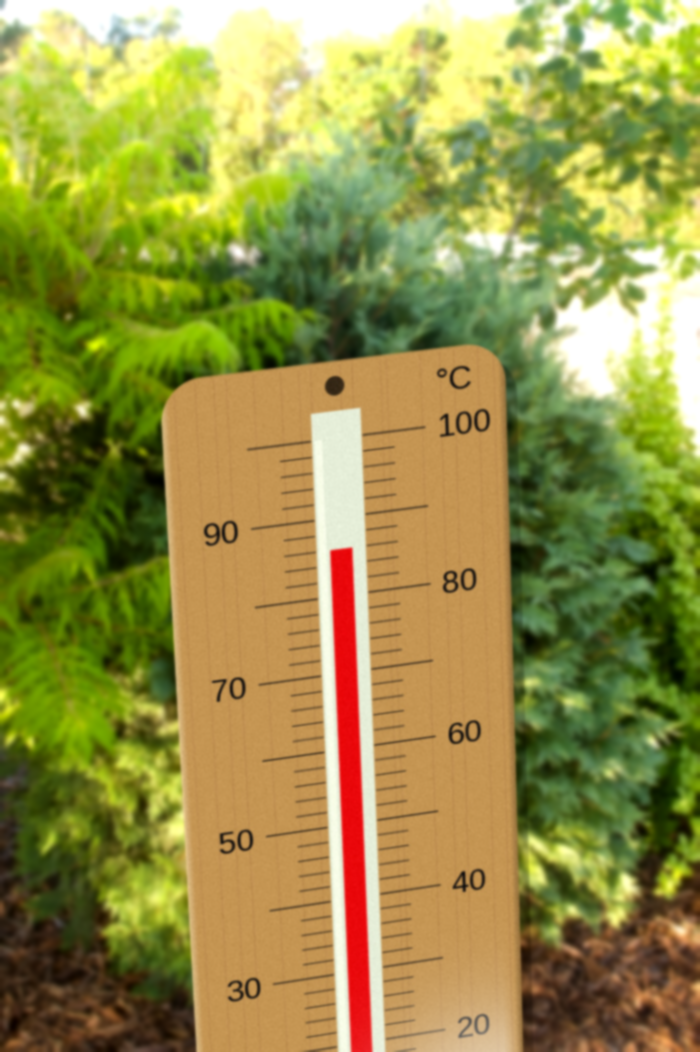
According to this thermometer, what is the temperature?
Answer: 86 °C
